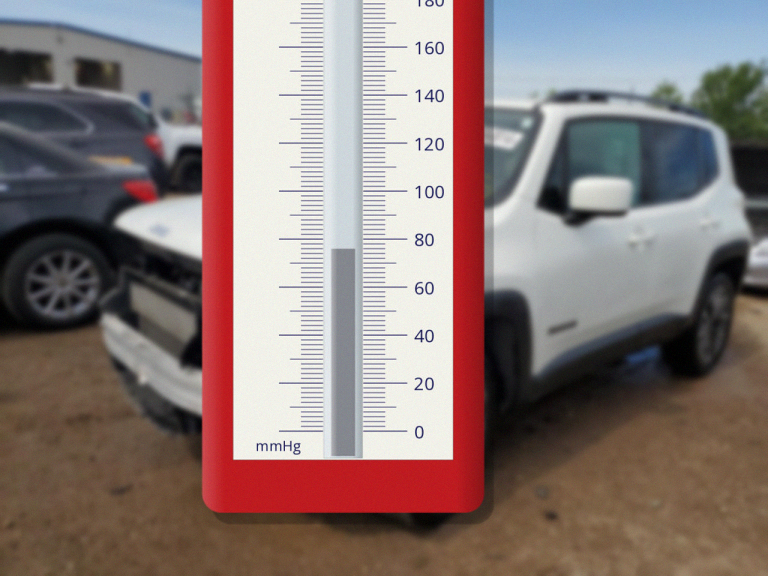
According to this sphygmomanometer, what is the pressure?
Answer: 76 mmHg
